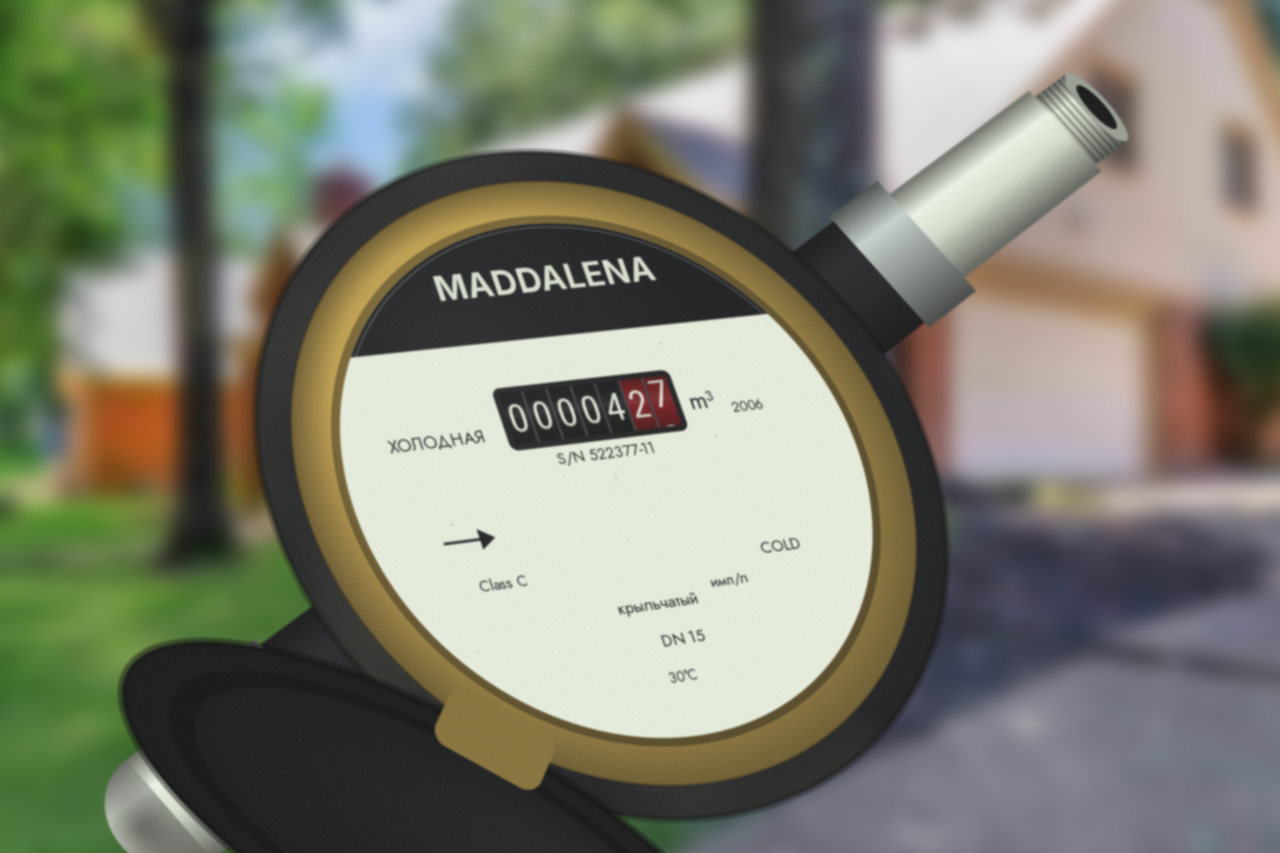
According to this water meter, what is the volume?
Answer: 4.27 m³
